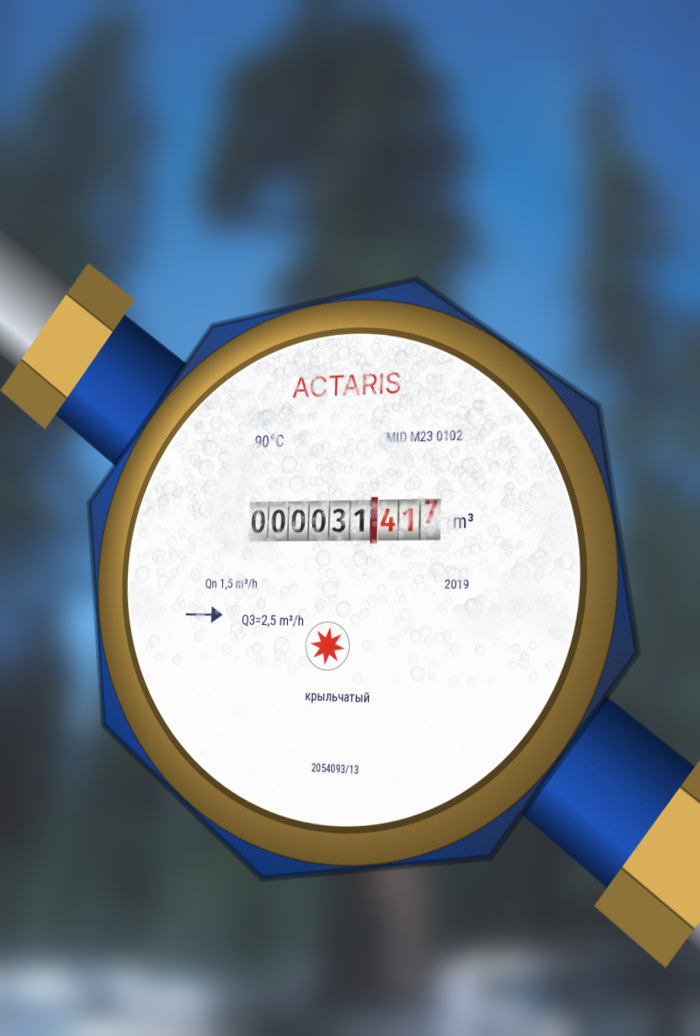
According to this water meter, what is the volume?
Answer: 31.417 m³
